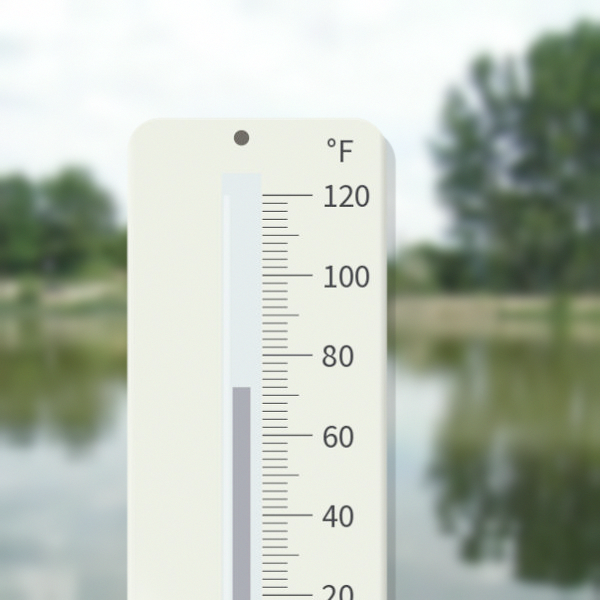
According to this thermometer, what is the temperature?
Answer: 72 °F
